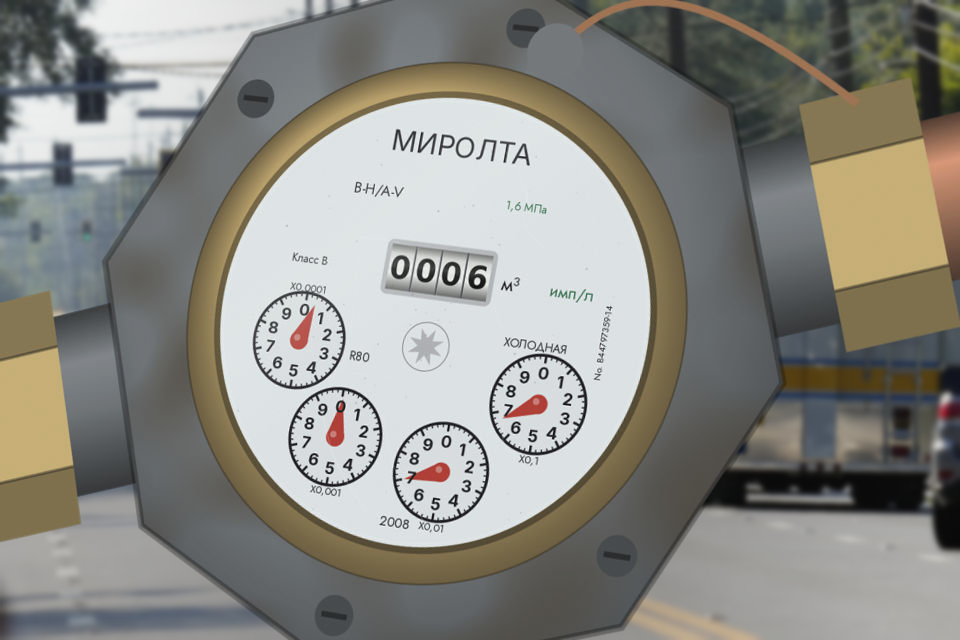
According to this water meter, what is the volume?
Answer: 6.6700 m³
